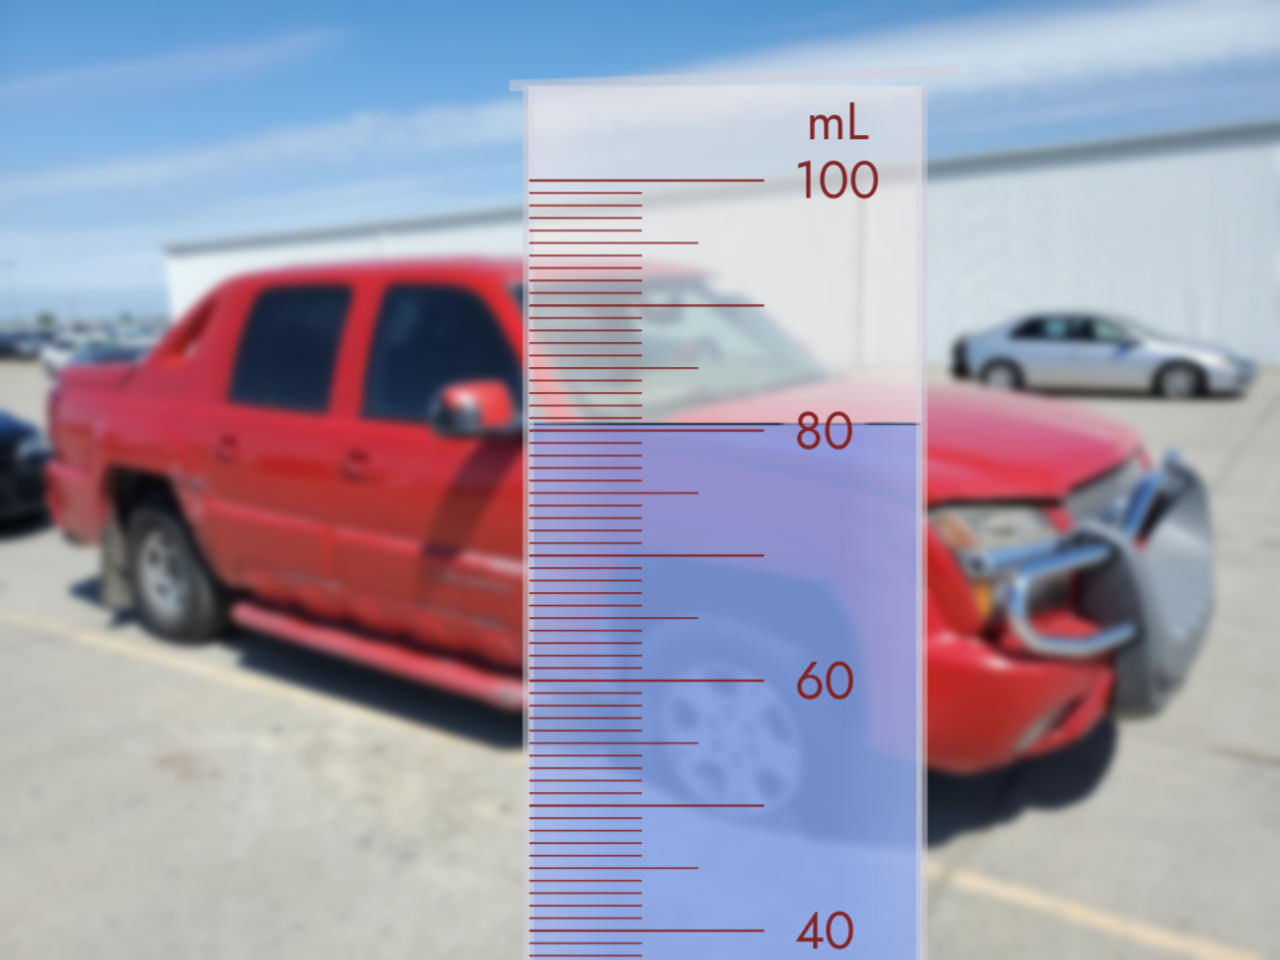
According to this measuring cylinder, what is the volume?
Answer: 80.5 mL
